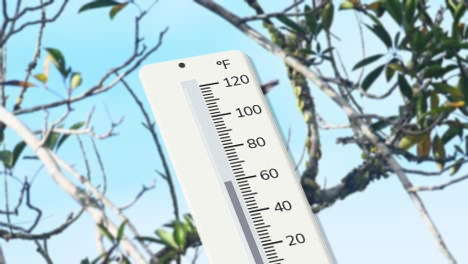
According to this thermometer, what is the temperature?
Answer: 60 °F
